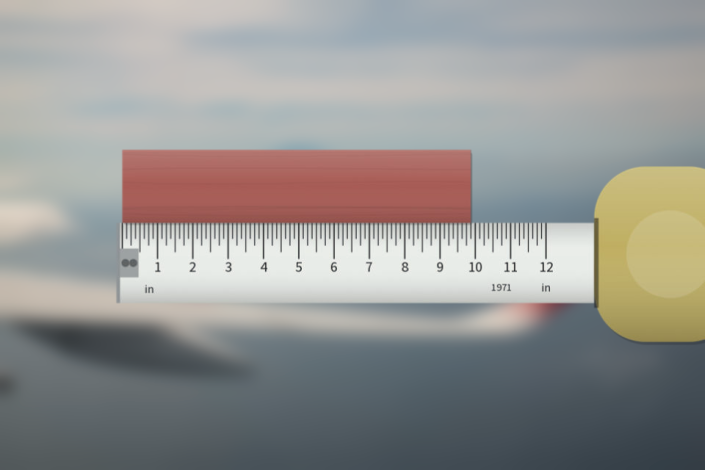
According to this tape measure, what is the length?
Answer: 9.875 in
